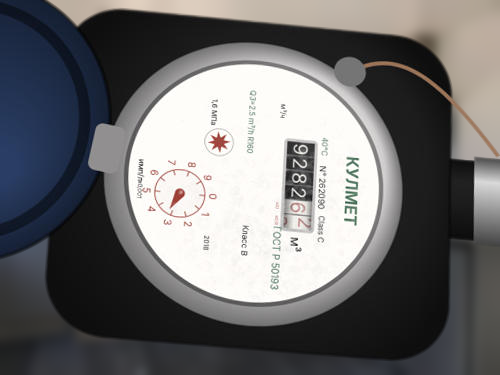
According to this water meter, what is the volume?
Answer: 9282.623 m³
